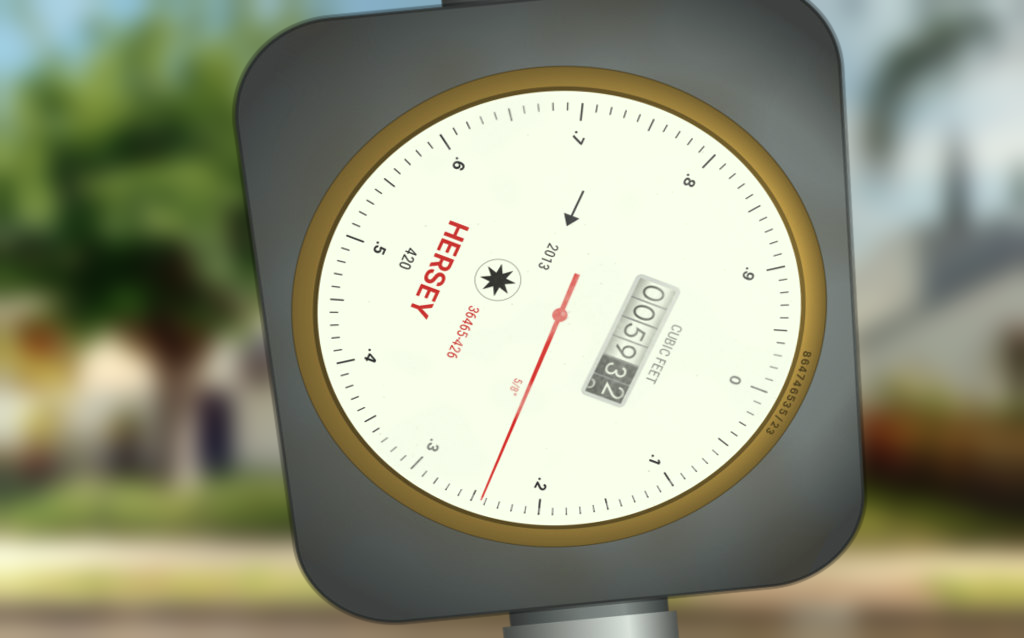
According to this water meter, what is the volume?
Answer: 5932.24 ft³
